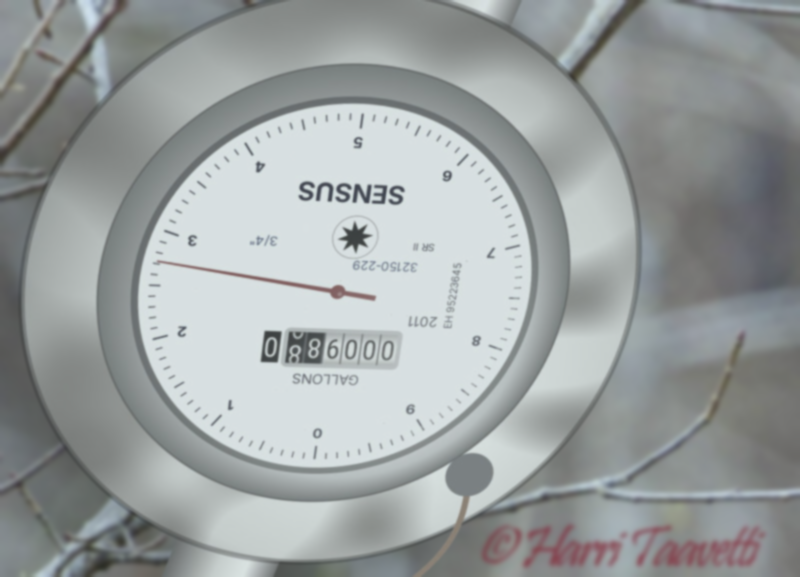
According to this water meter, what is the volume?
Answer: 9882.7 gal
